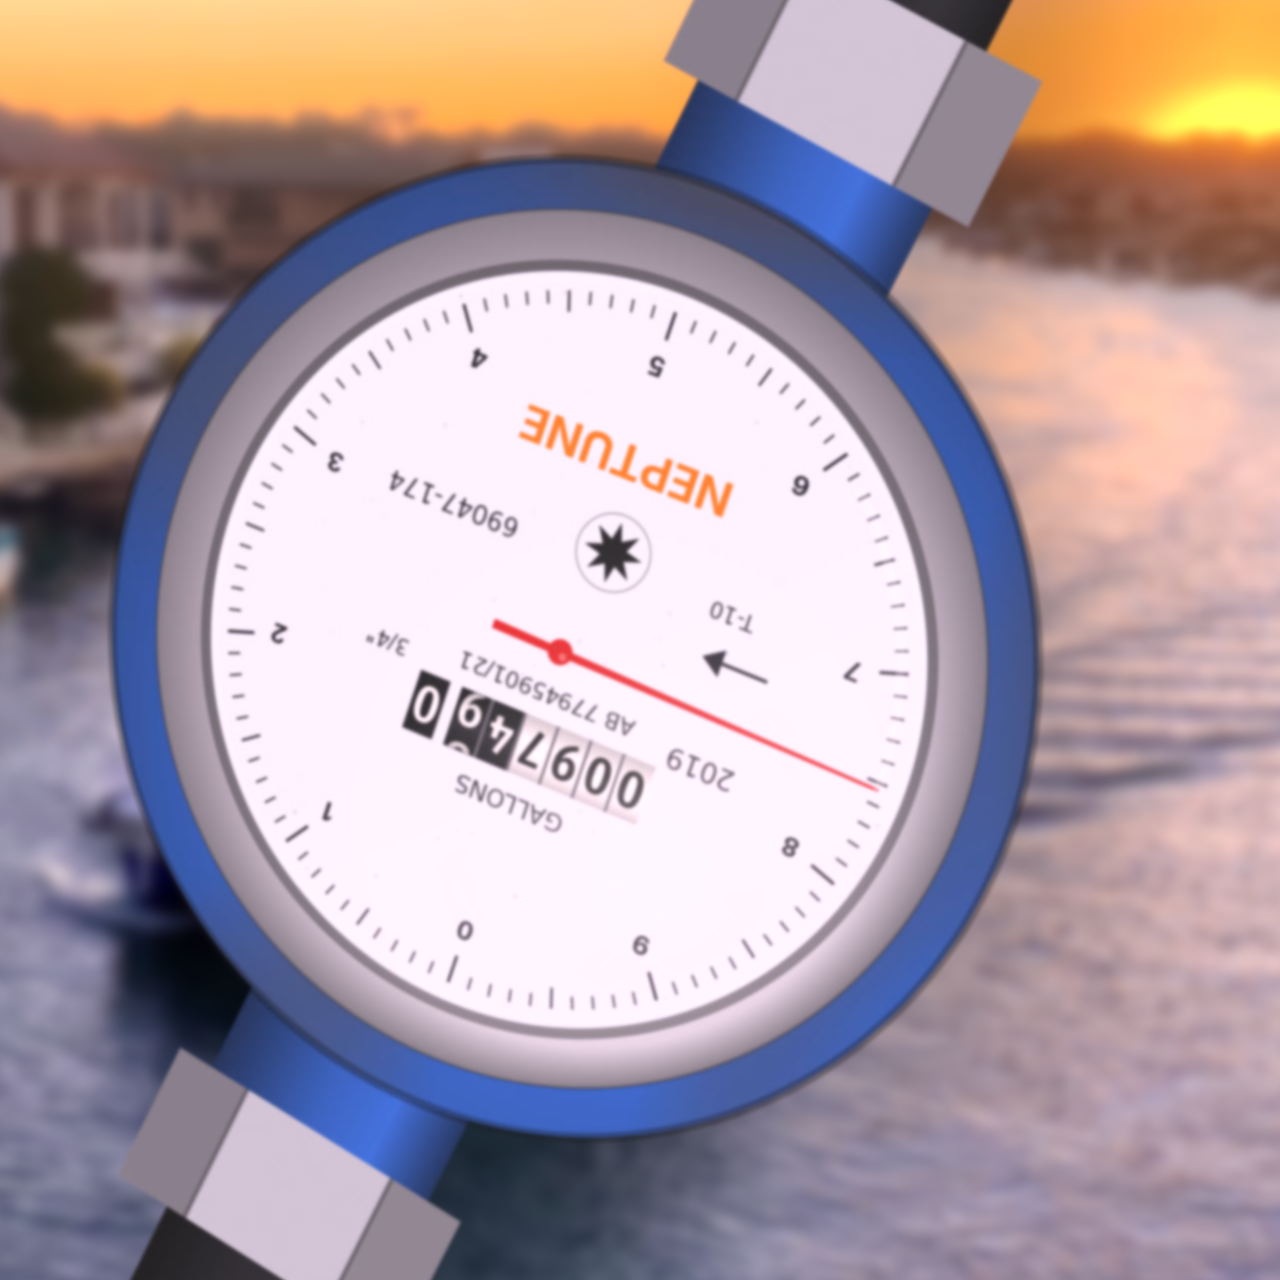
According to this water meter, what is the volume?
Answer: 97487.5 gal
